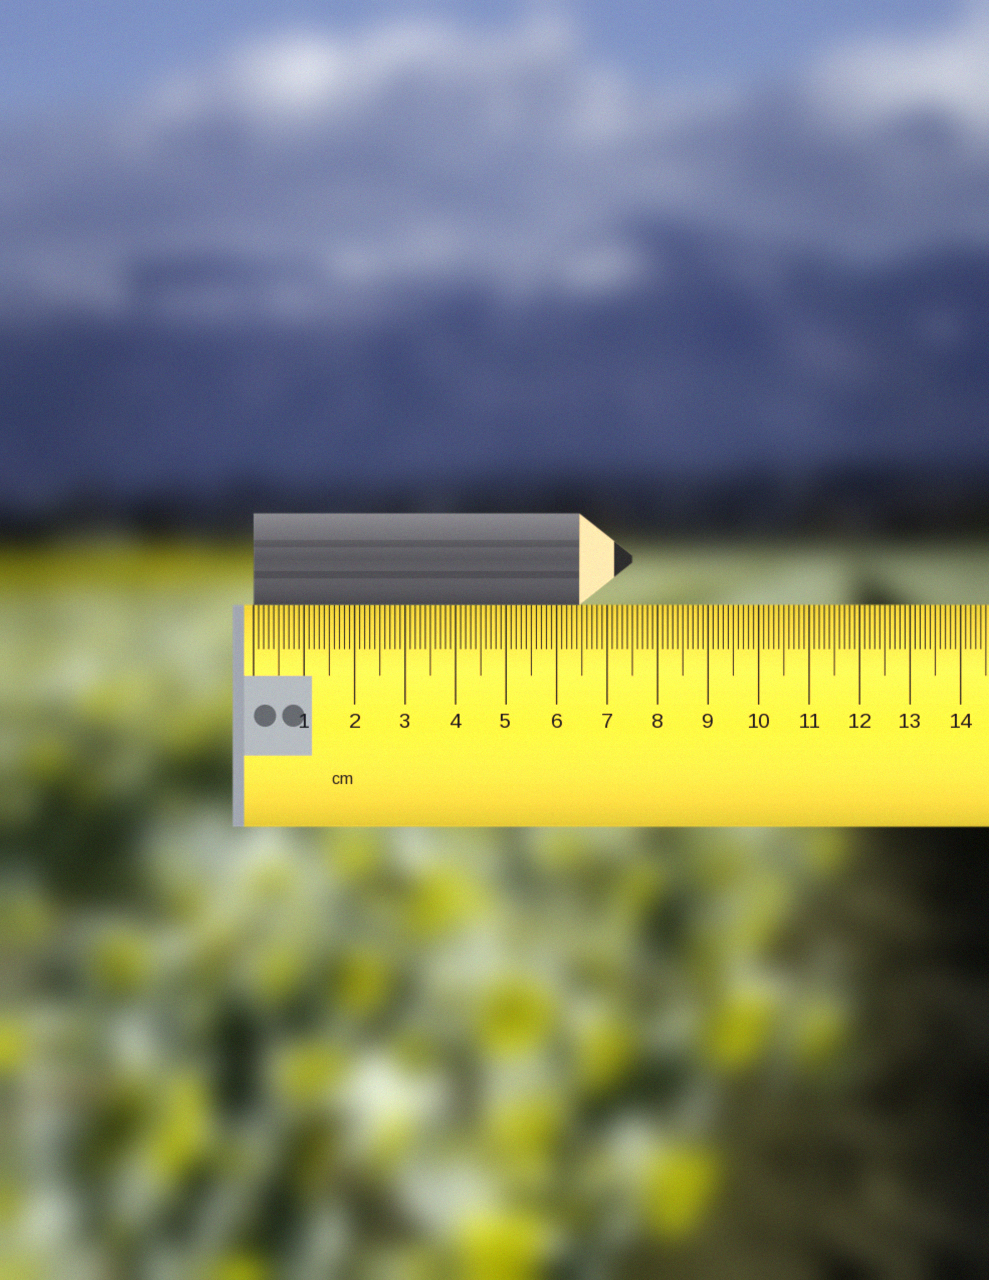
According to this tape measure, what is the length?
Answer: 7.5 cm
